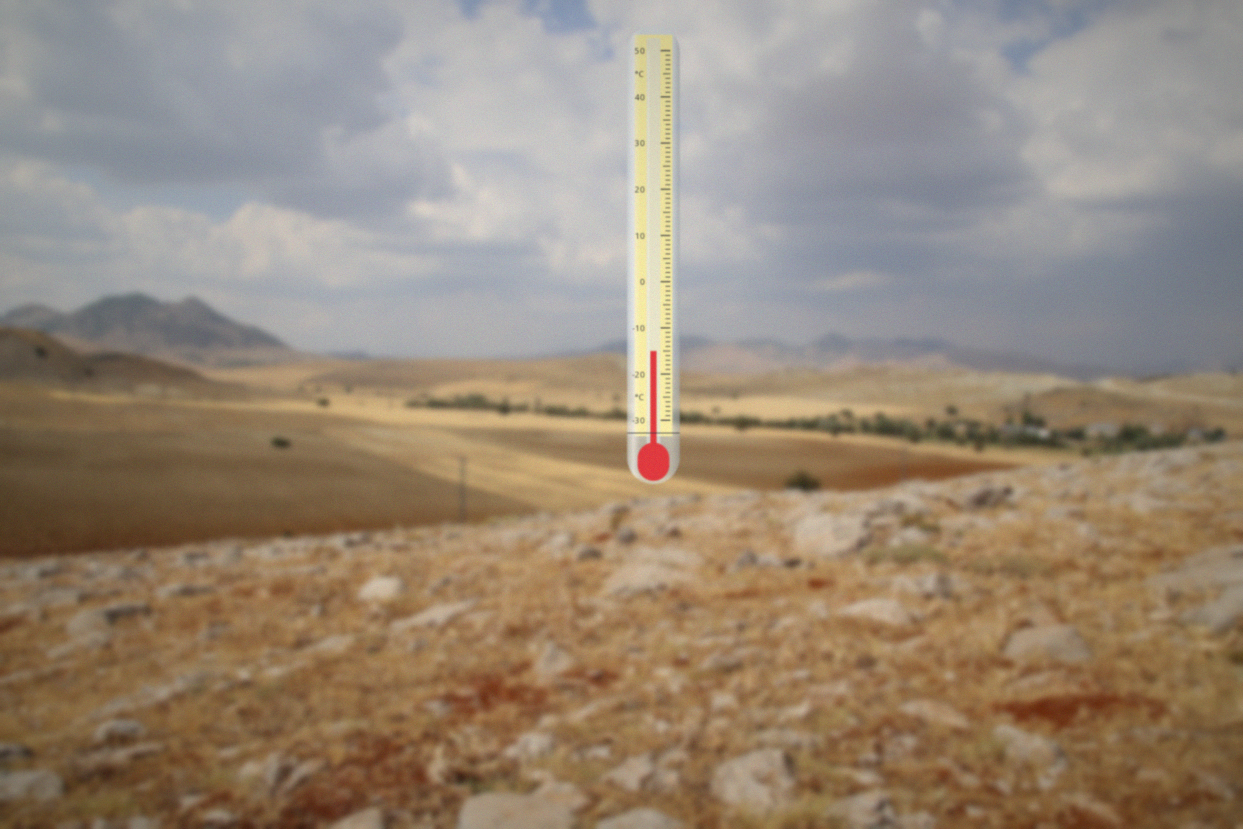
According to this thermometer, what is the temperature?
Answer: -15 °C
